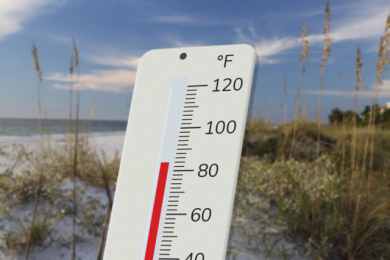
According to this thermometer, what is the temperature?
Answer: 84 °F
